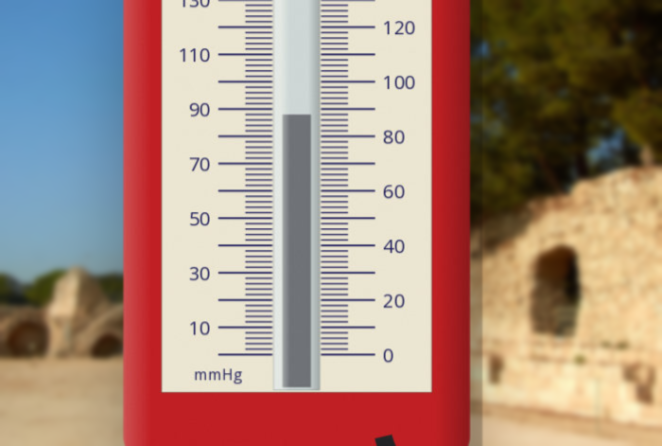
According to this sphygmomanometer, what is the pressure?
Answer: 88 mmHg
